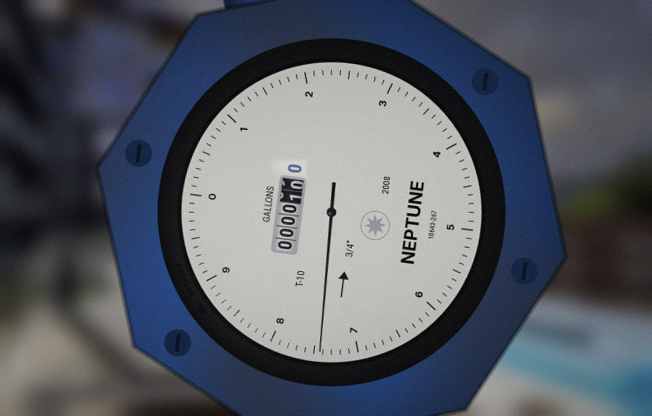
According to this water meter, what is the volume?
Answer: 97.4 gal
